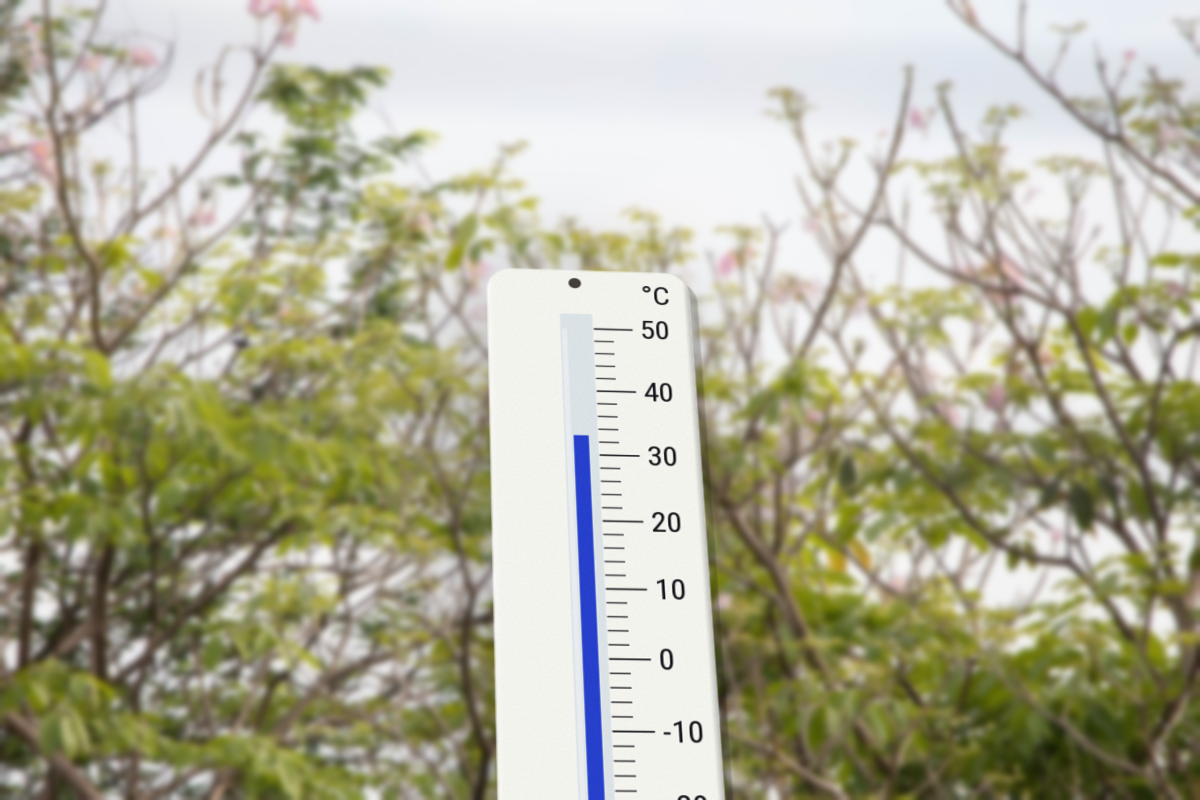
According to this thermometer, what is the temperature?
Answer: 33 °C
